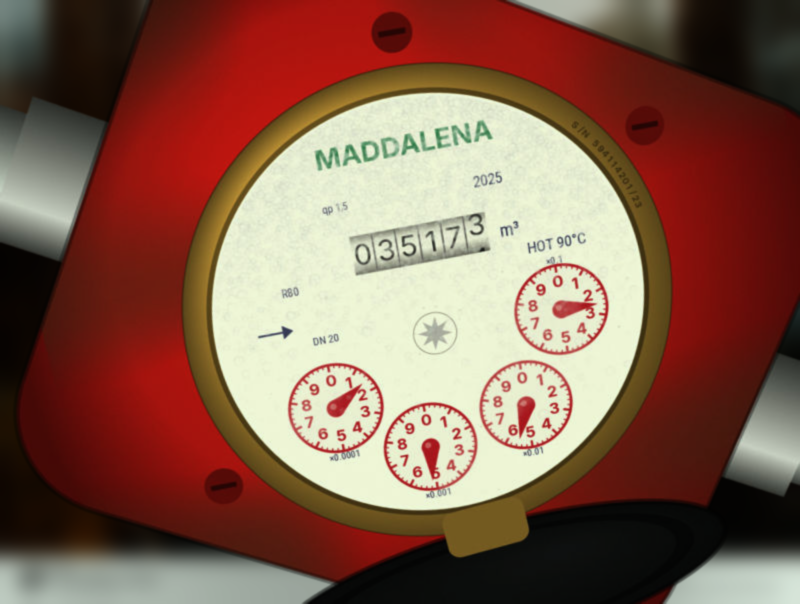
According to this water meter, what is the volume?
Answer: 35173.2551 m³
